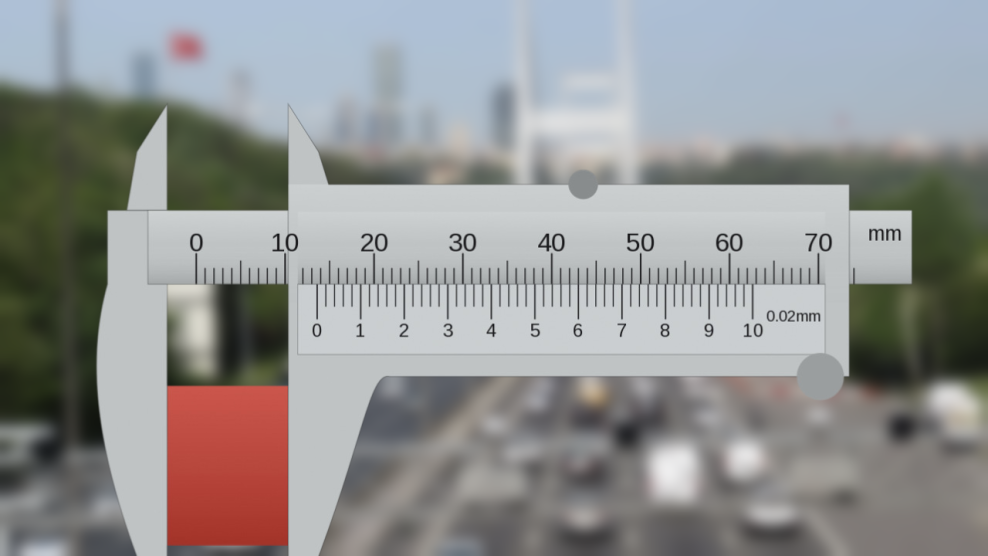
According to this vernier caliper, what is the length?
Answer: 13.6 mm
